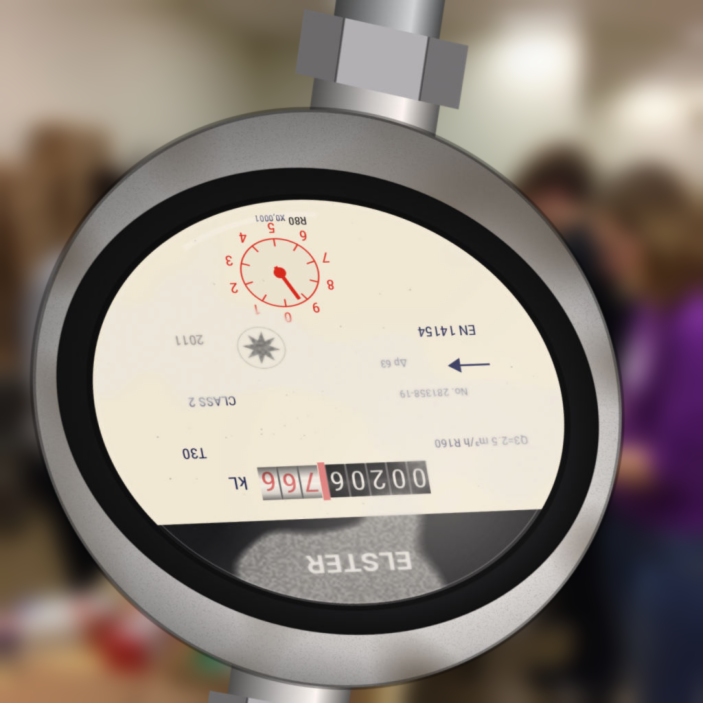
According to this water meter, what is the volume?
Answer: 206.7659 kL
